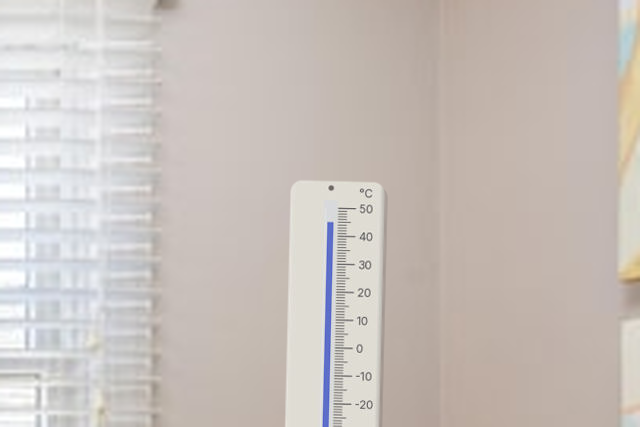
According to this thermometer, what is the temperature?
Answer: 45 °C
